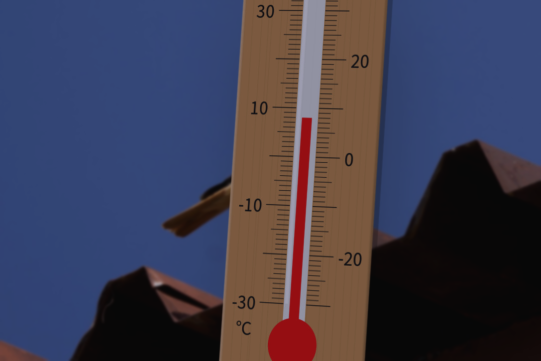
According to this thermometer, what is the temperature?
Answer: 8 °C
